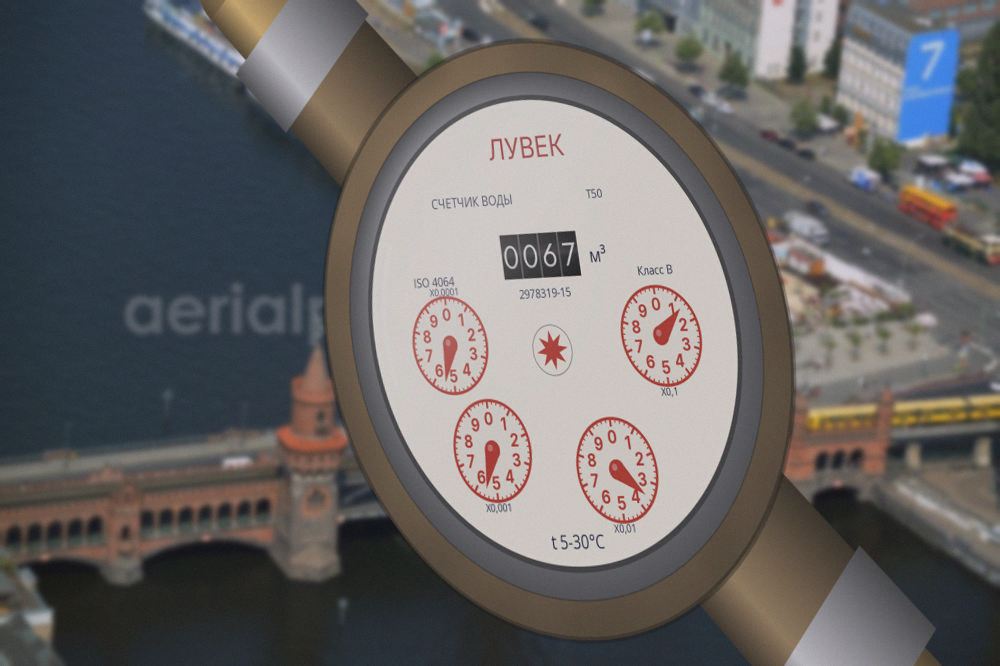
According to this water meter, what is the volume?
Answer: 67.1355 m³
